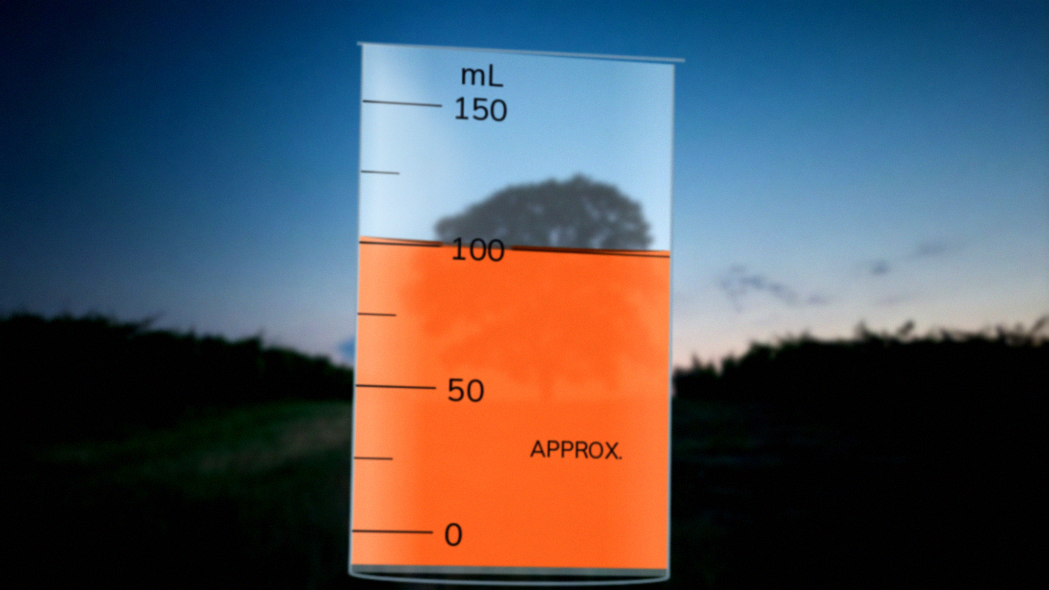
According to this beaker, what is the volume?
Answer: 100 mL
